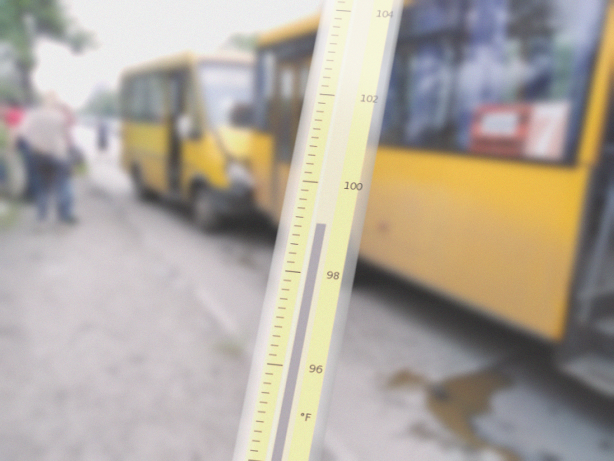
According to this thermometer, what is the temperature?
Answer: 99.1 °F
